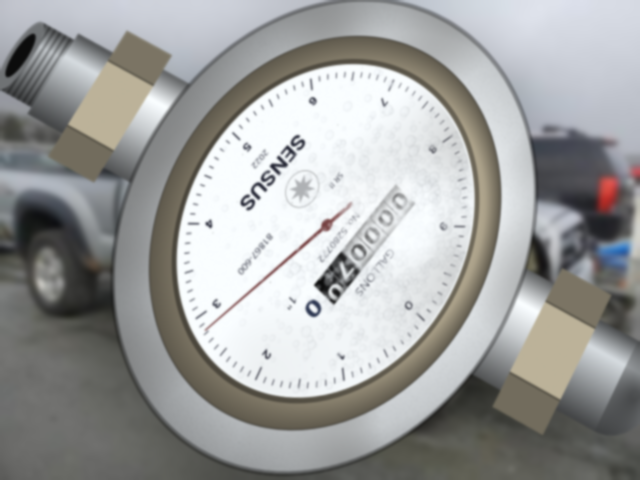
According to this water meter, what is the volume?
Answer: 702.8 gal
